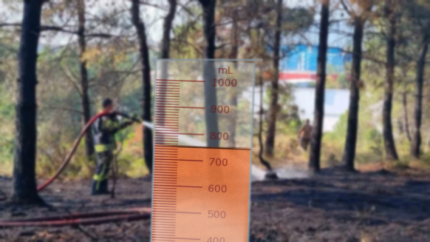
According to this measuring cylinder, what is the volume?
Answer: 750 mL
